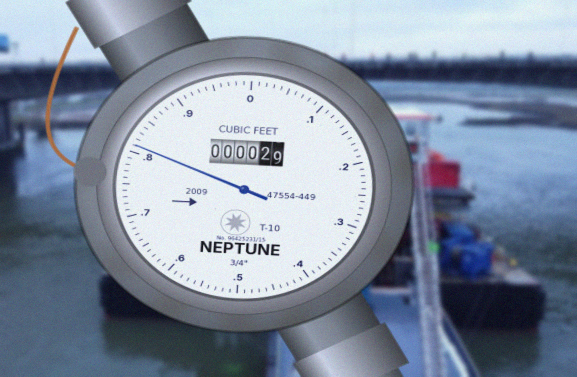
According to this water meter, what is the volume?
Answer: 28.81 ft³
